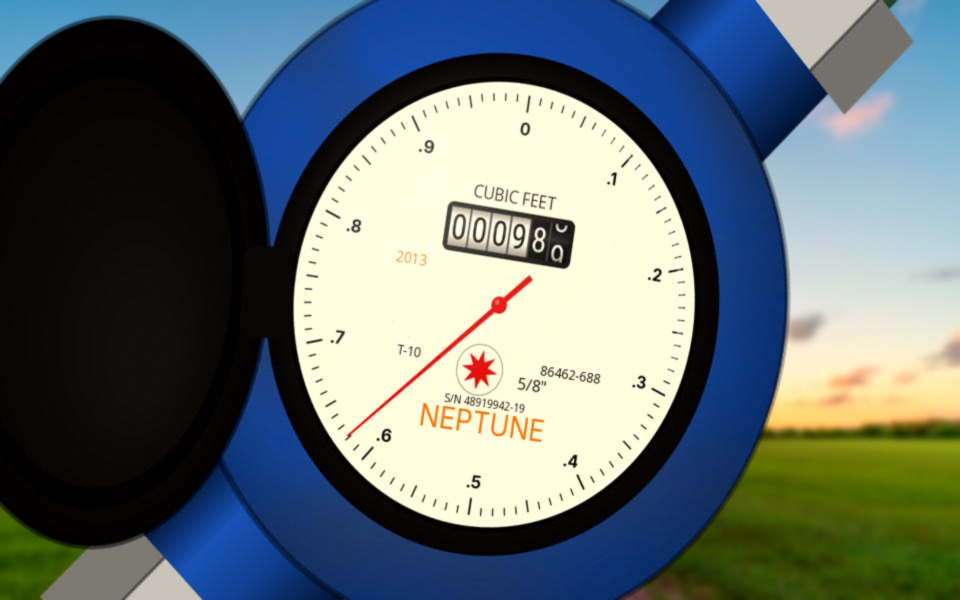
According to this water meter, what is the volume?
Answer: 988.62 ft³
